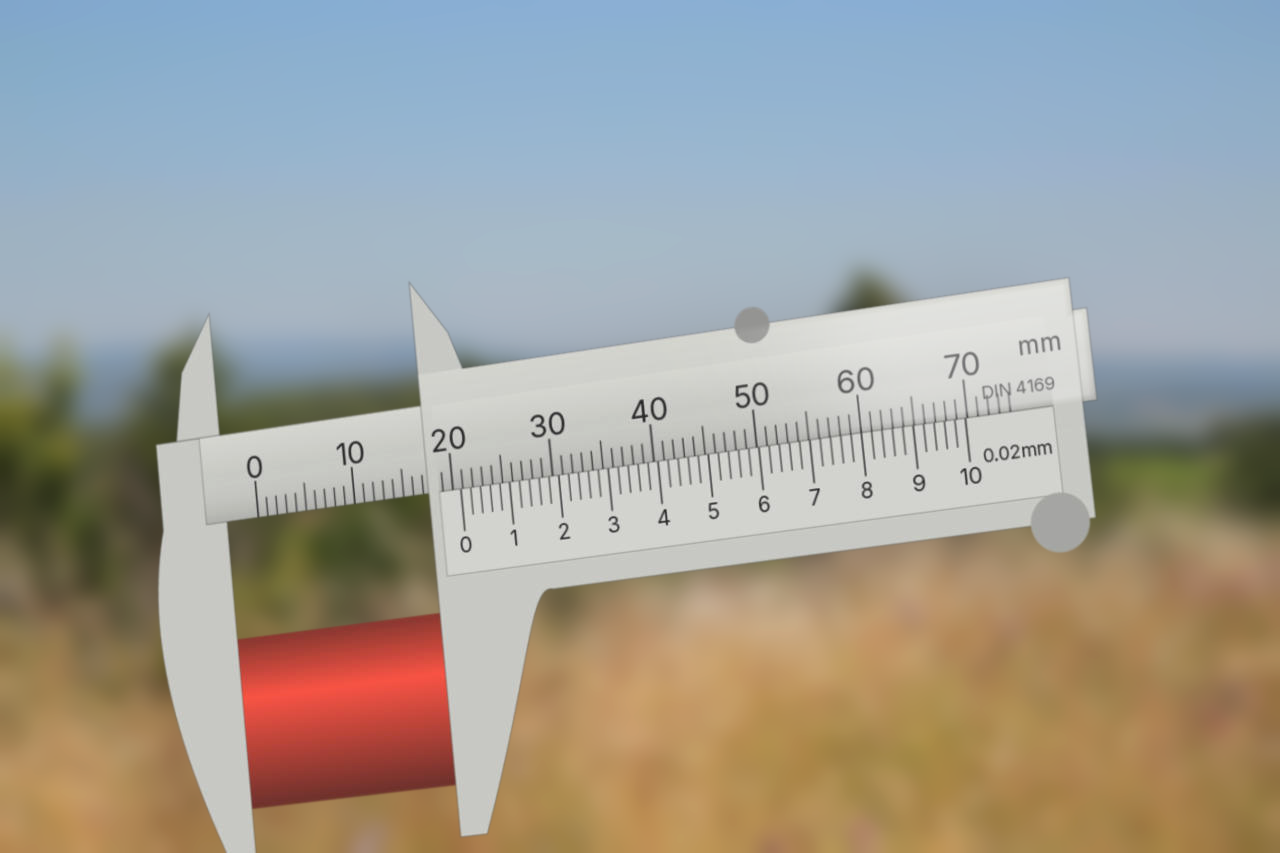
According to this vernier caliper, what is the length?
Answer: 20.8 mm
